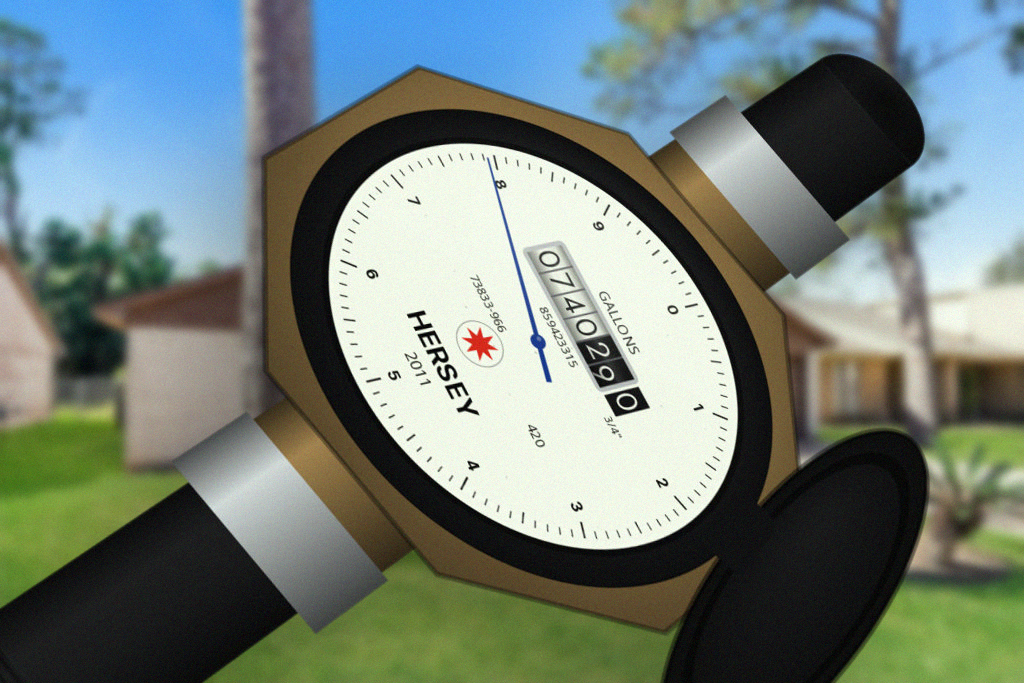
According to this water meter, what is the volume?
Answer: 740287.9 gal
